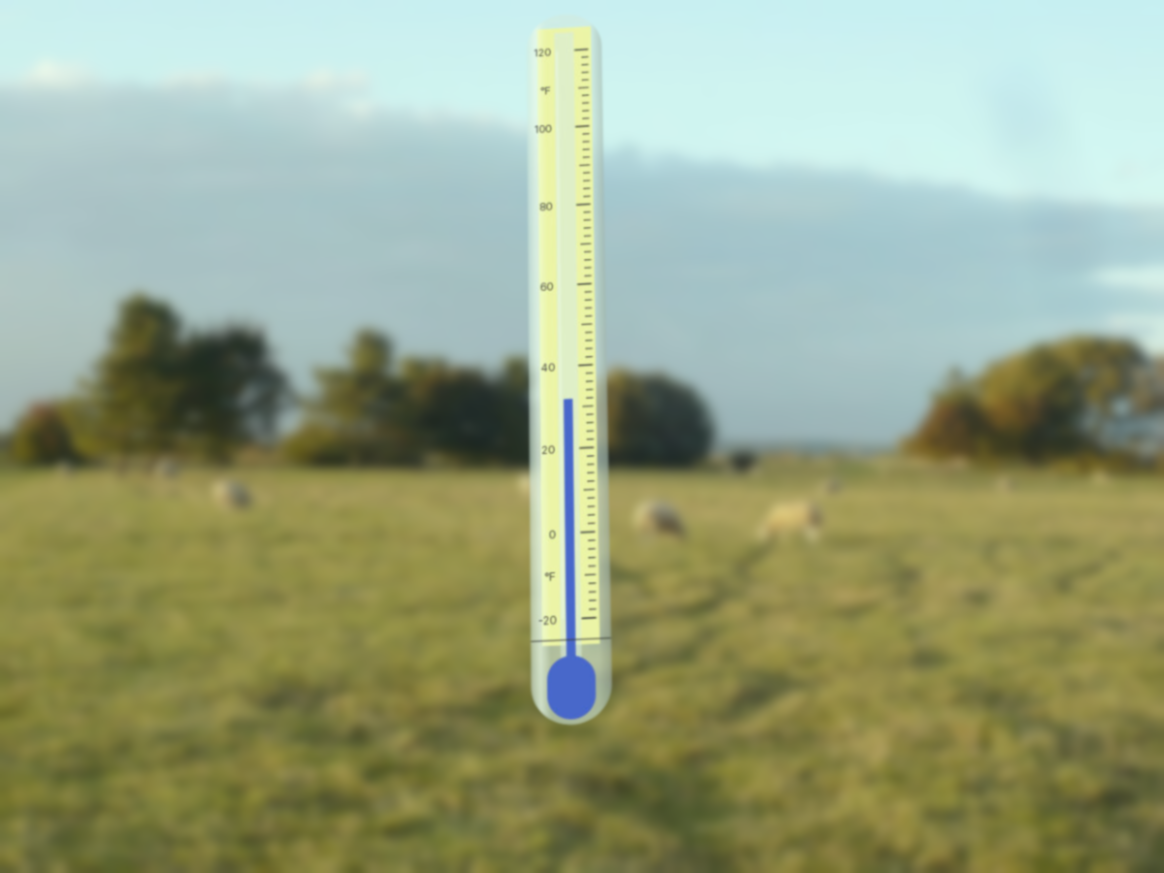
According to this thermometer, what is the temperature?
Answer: 32 °F
